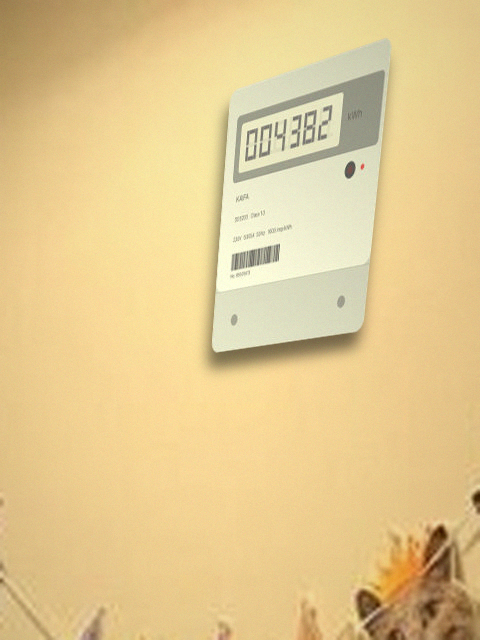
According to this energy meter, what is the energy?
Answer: 4382 kWh
